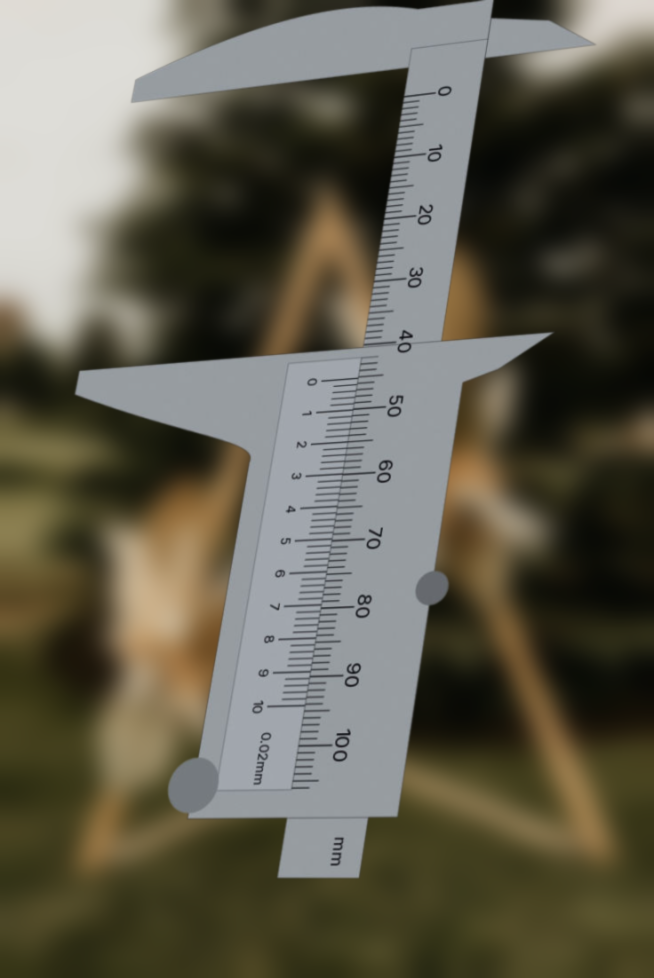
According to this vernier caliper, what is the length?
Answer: 45.2 mm
